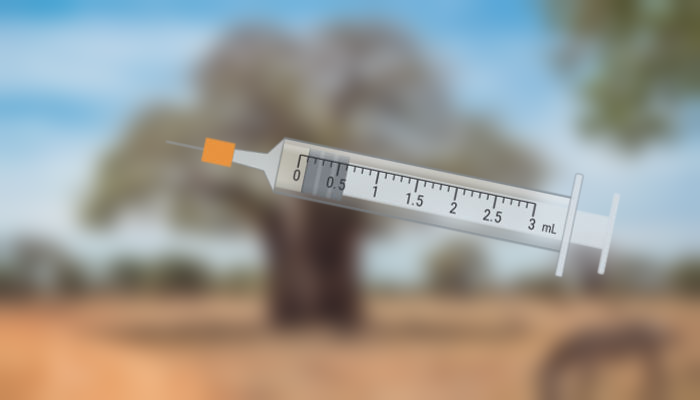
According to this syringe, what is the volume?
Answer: 0.1 mL
